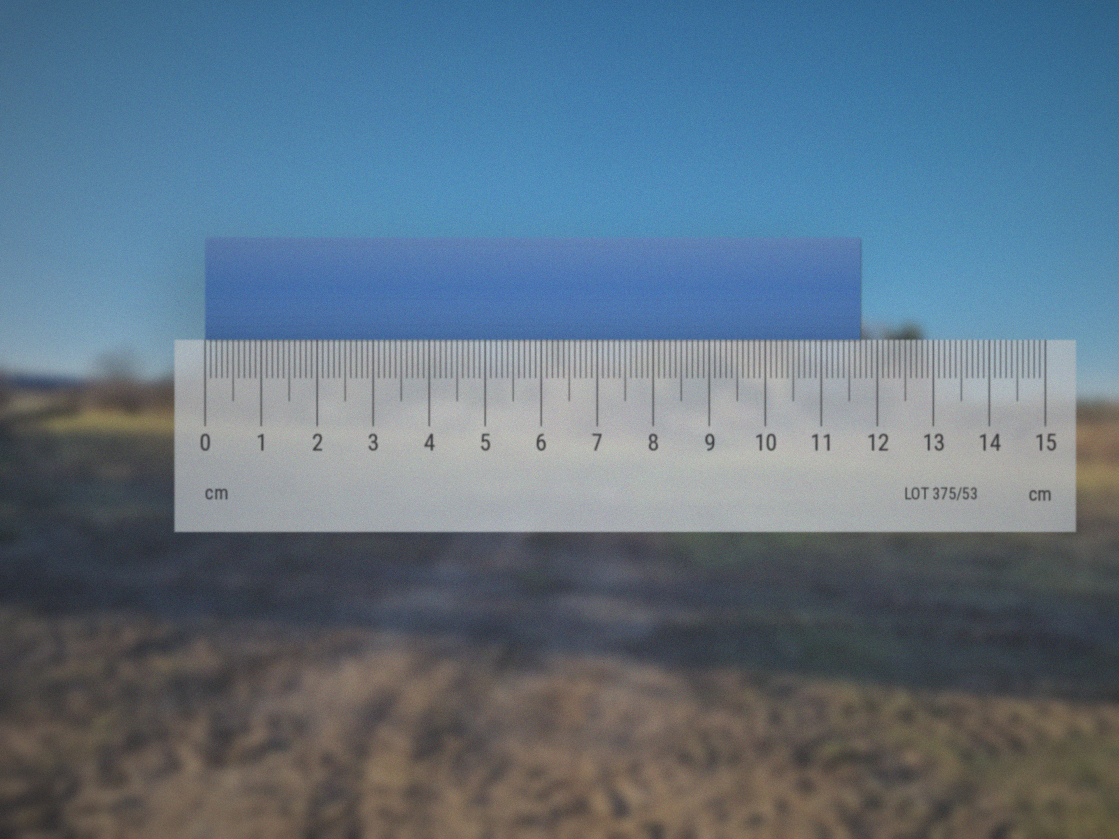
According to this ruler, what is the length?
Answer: 11.7 cm
